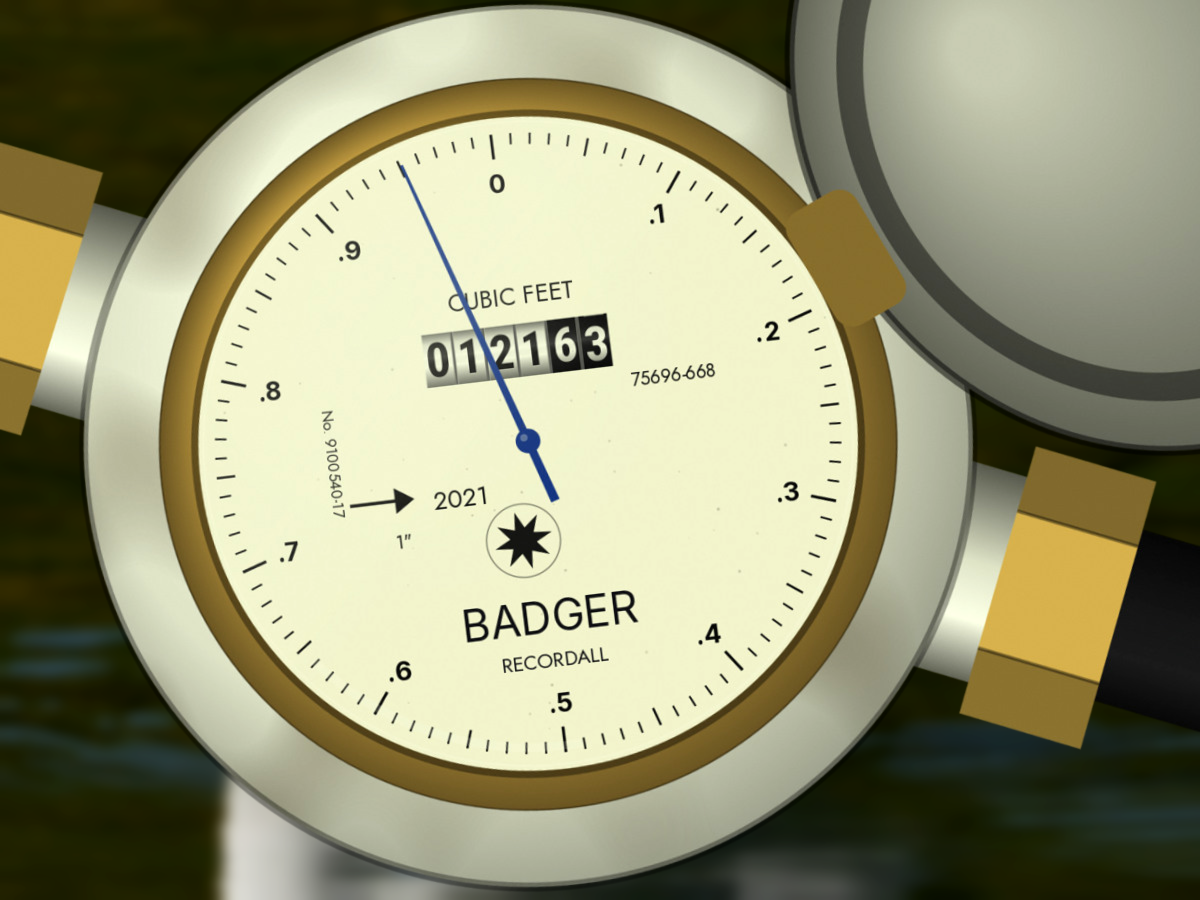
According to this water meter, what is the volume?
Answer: 12162.95 ft³
